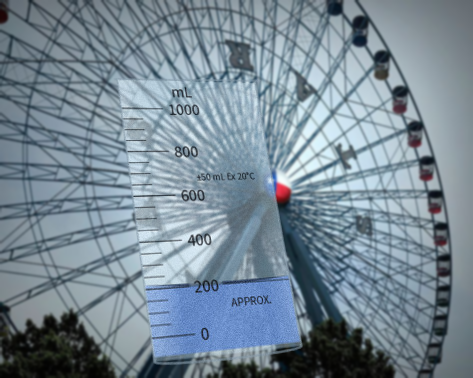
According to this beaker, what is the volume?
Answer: 200 mL
